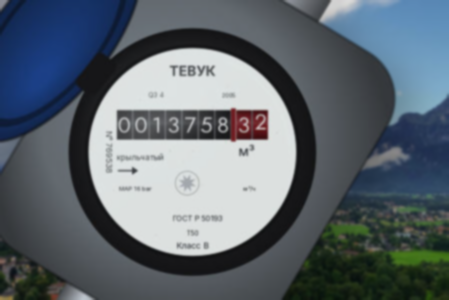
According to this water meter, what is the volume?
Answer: 13758.32 m³
